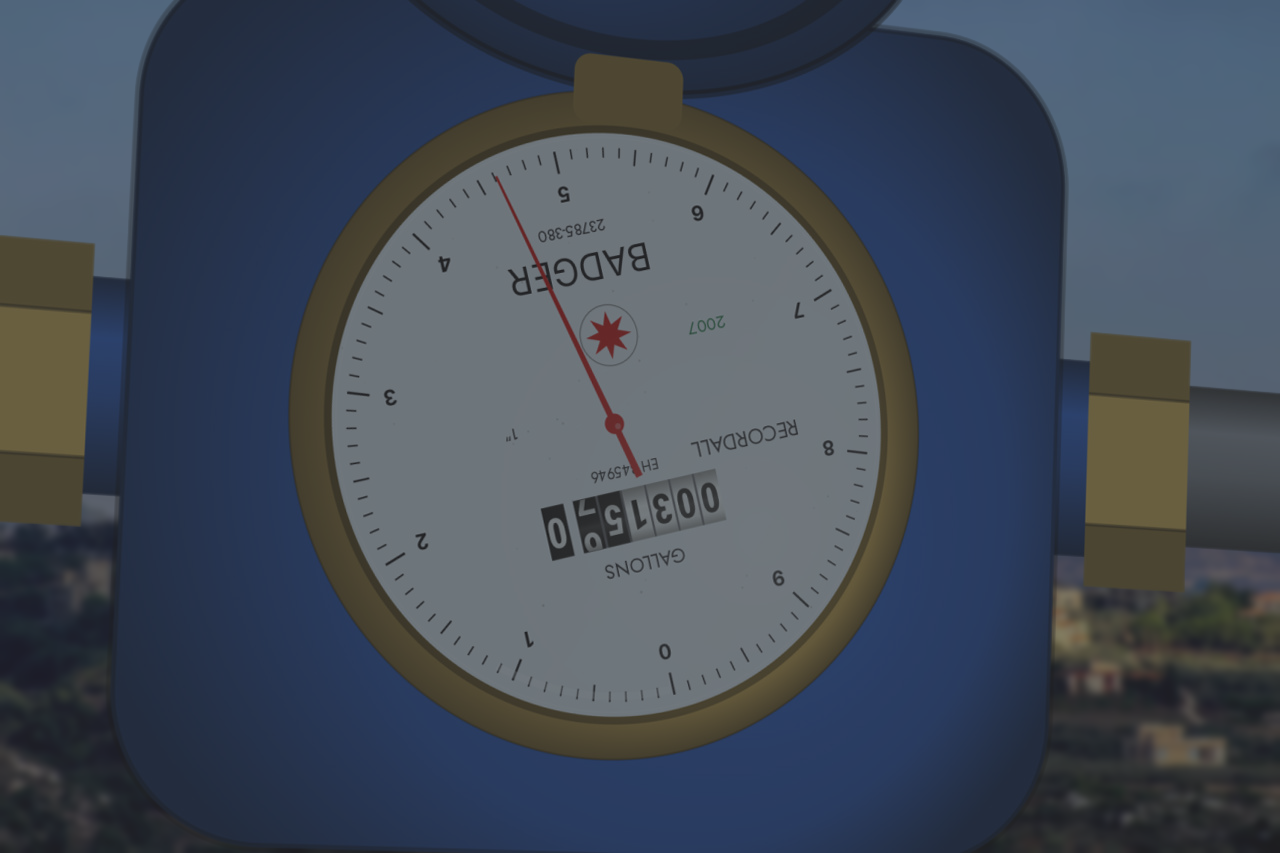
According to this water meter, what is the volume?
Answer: 31564.6 gal
